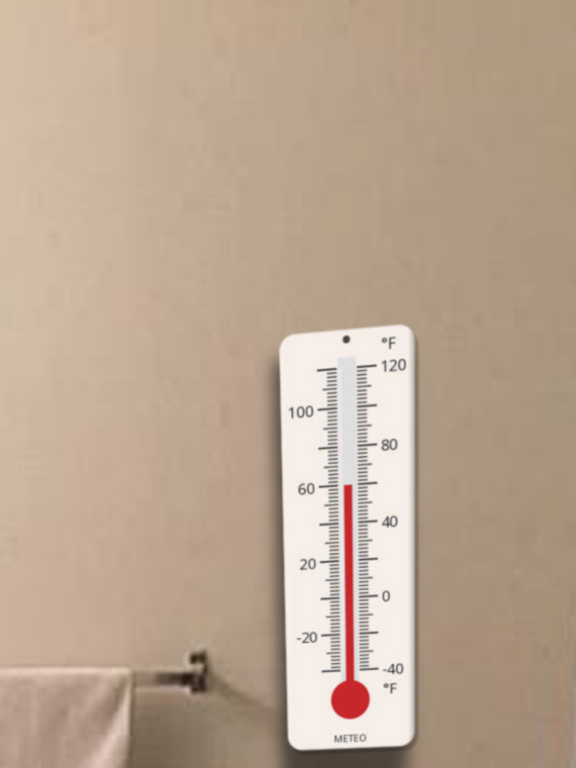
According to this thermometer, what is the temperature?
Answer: 60 °F
